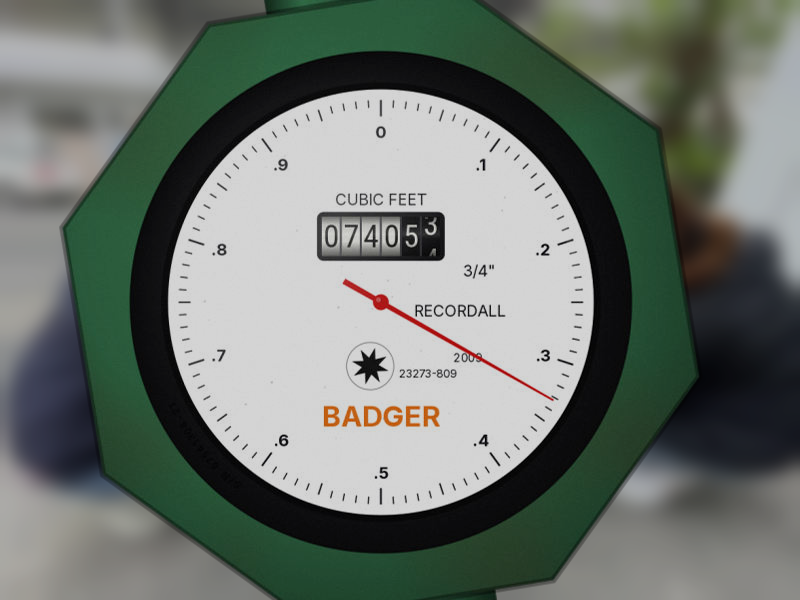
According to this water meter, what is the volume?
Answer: 74053.33 ft³
